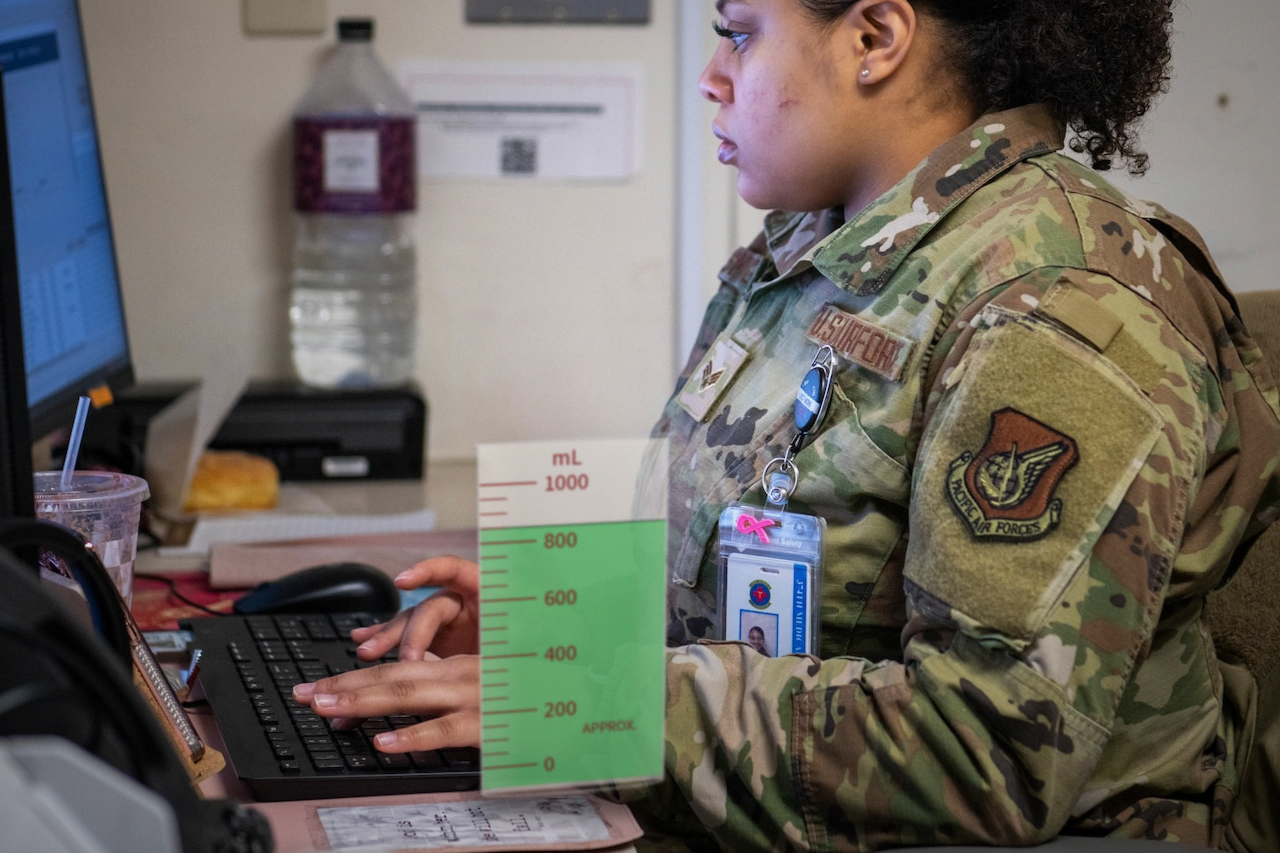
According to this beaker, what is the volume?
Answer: 850 mL
